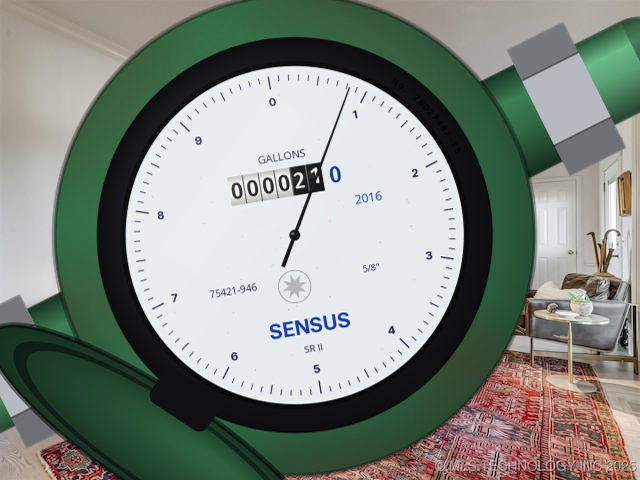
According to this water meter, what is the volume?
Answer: 210.8 gal
